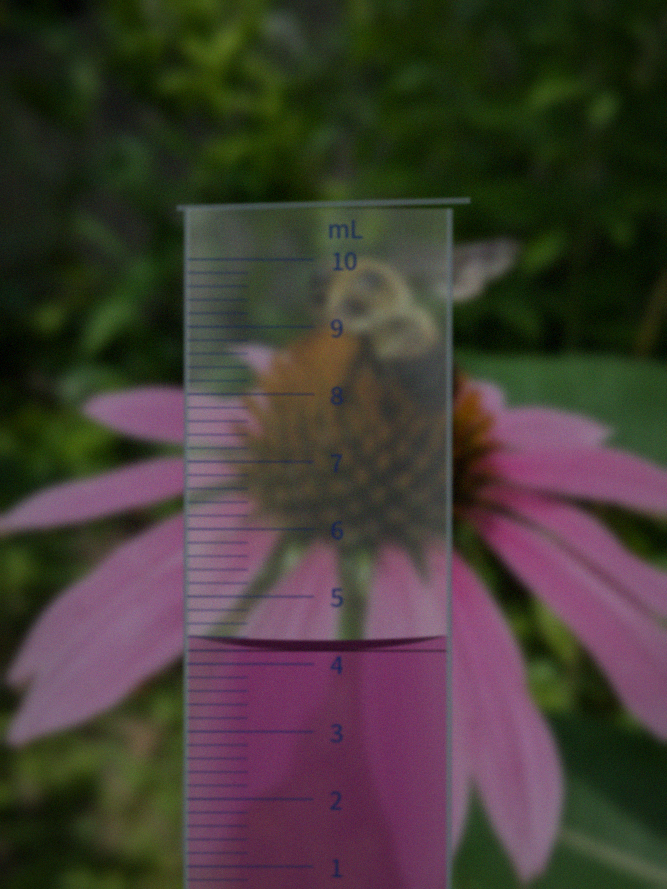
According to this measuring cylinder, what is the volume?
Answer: 4.2 mL
